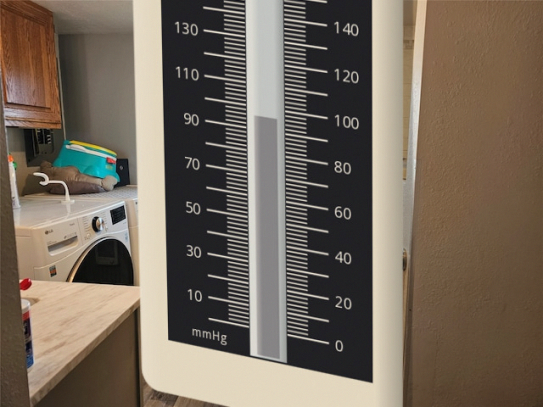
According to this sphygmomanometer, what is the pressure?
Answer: 96 mmHg
